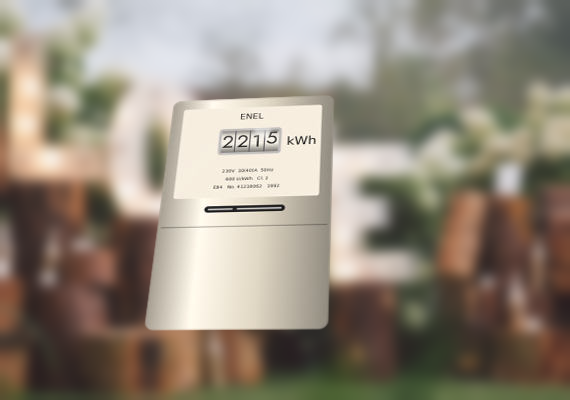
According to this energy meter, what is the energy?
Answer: 2215 kWh
